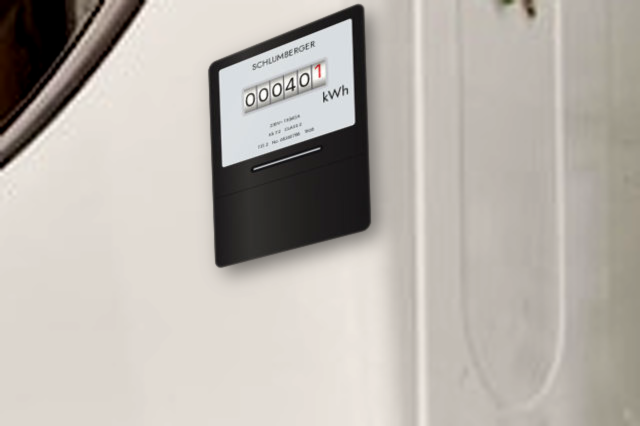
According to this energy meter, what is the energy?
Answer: 40.1 kWh
